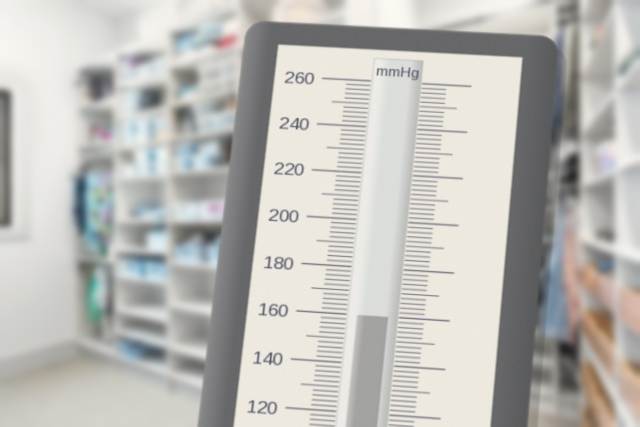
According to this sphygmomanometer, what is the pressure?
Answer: 160 mmHg
